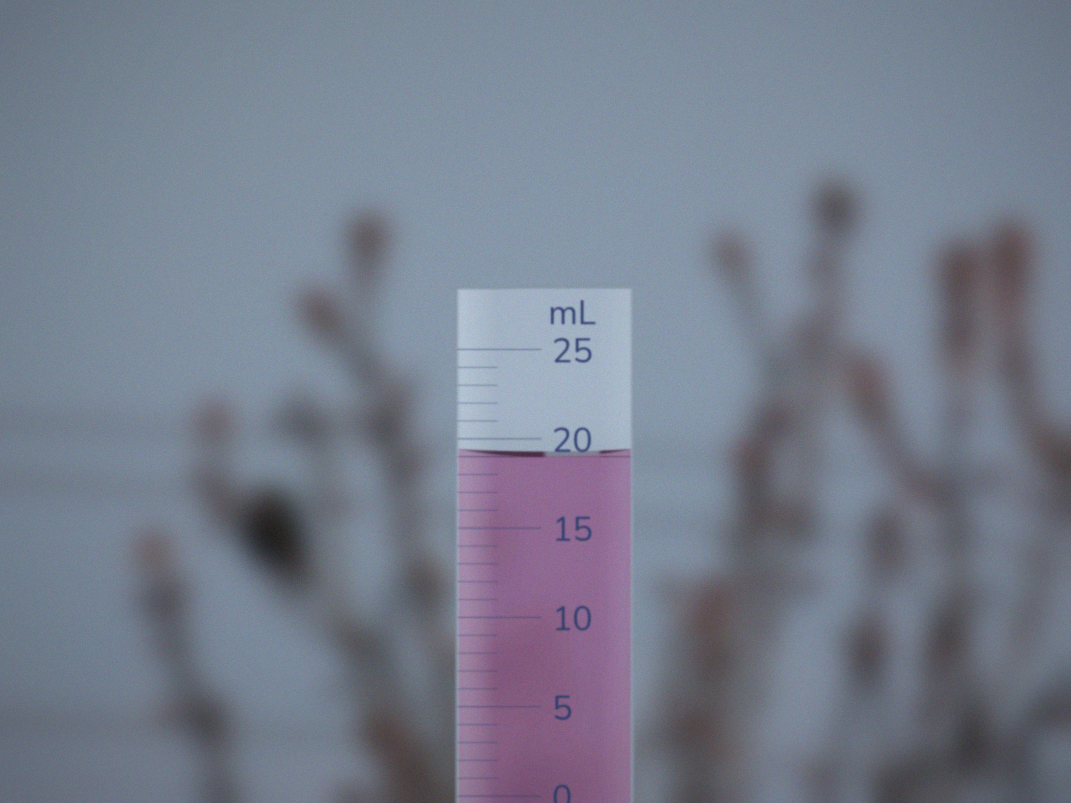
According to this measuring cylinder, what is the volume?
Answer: 19 mL
